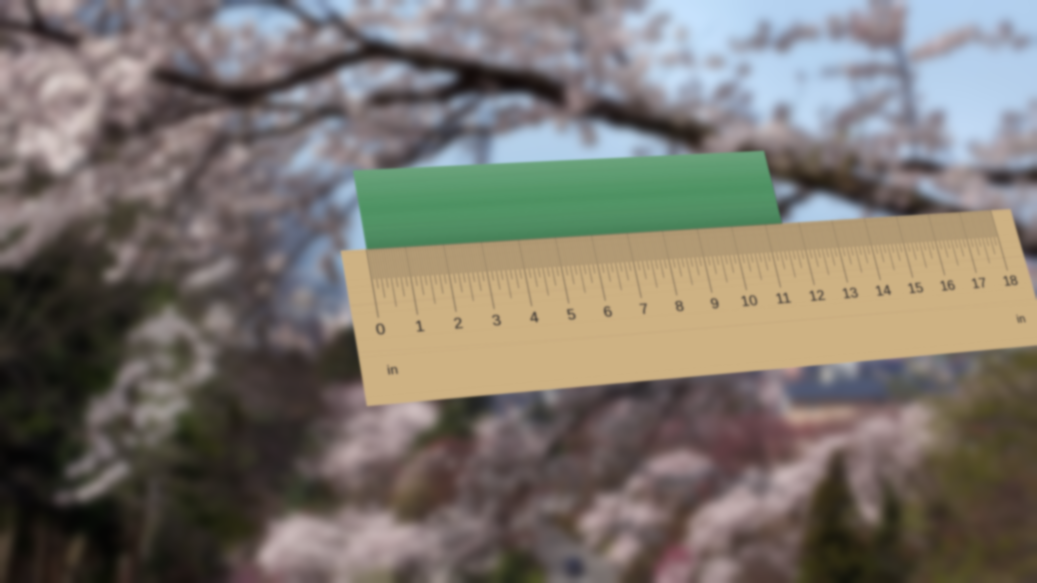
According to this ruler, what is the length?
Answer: 11.5 in
